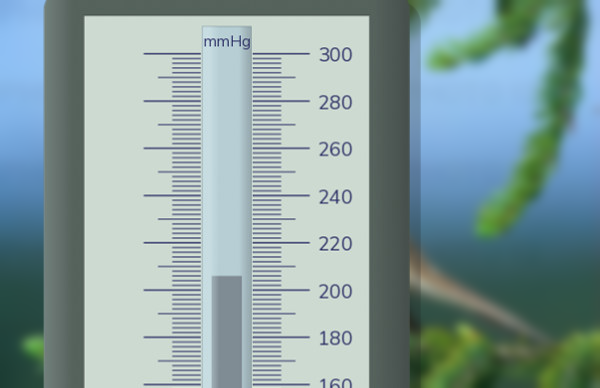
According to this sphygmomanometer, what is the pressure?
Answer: 206 mmHg
